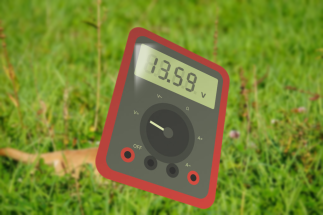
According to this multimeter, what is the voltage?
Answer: 13.59 V
